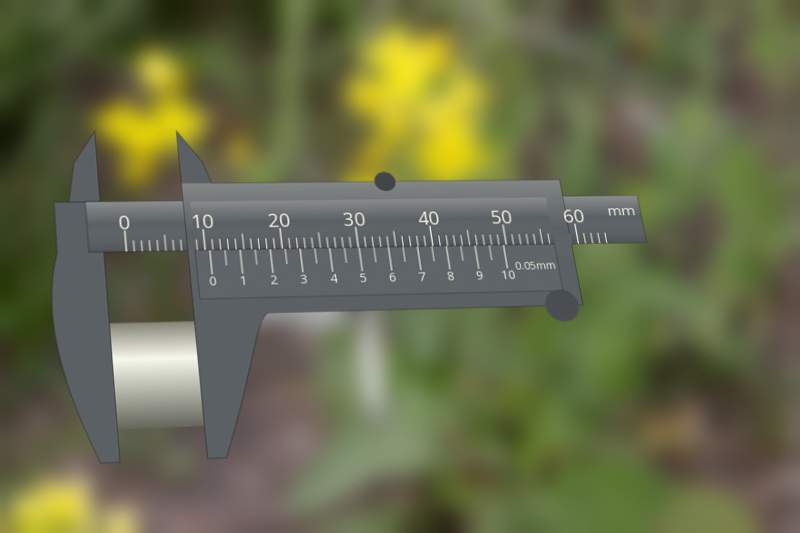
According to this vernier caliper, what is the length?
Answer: 10.6 mm
